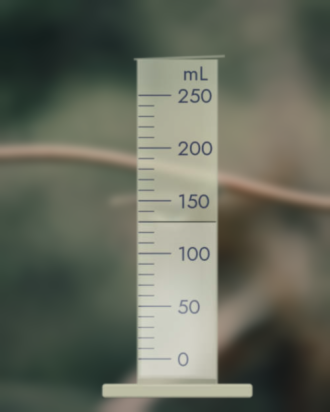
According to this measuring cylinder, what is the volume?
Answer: 130 mL
